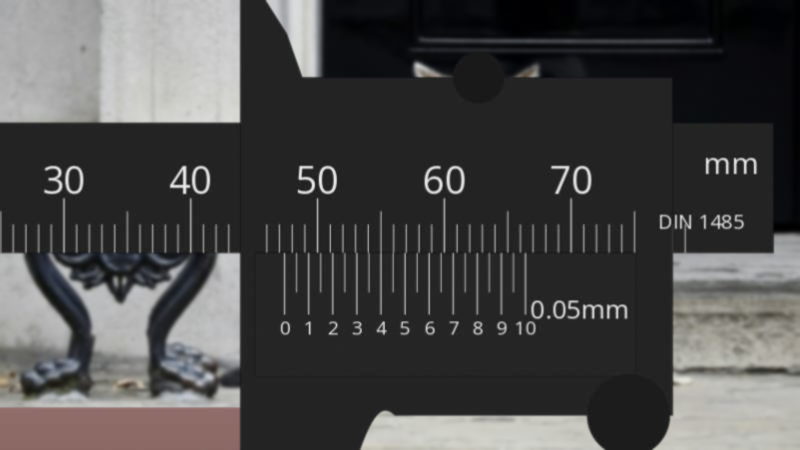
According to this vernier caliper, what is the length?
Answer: 47.4 mm
